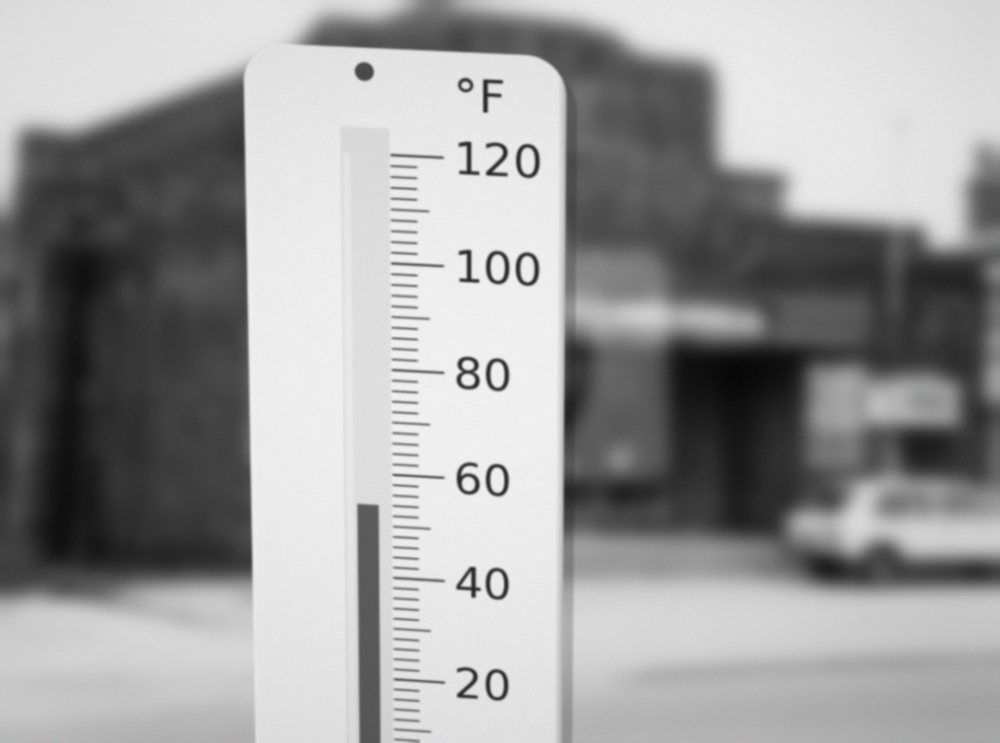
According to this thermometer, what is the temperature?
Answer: 54 °F
